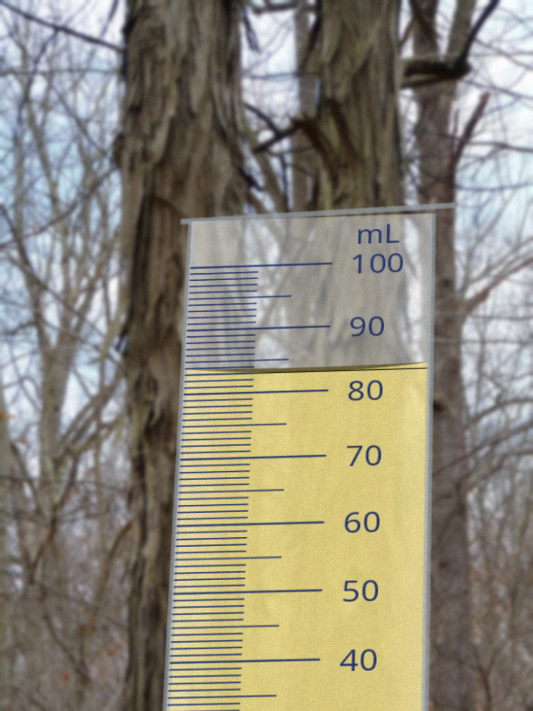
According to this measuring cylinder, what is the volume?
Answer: 83 mL
